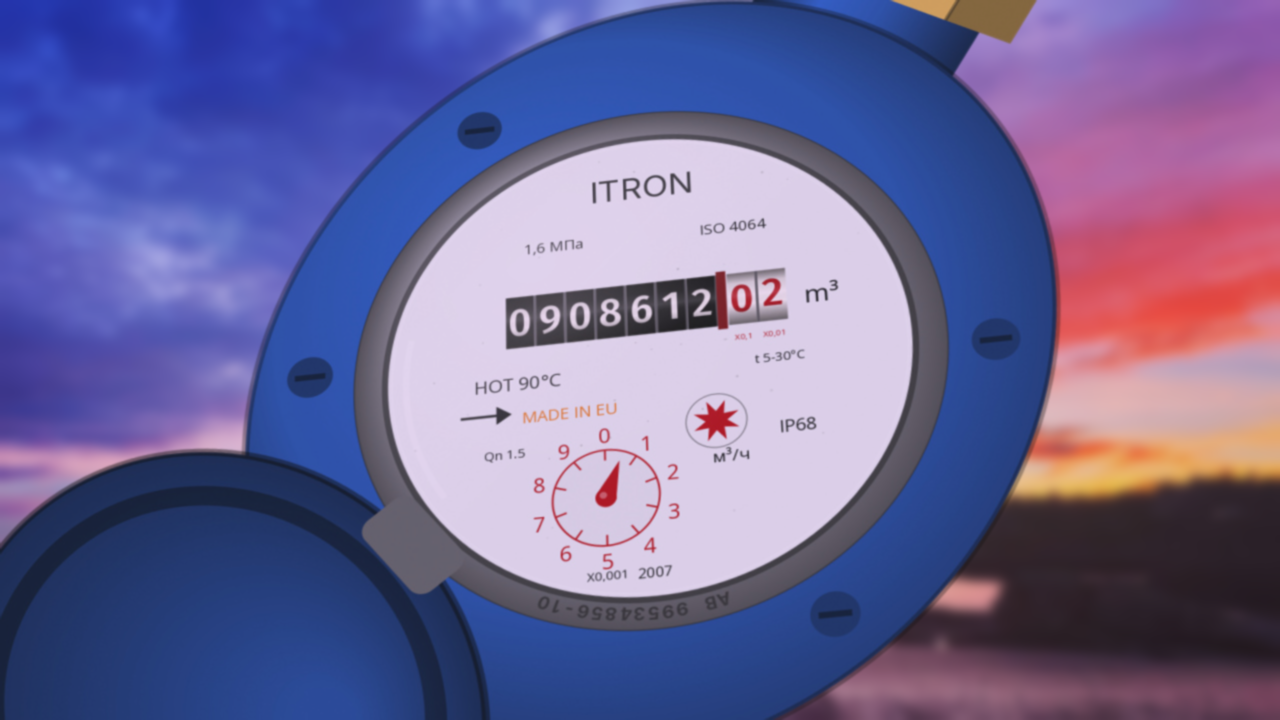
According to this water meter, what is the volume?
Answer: 908612.020 m³
